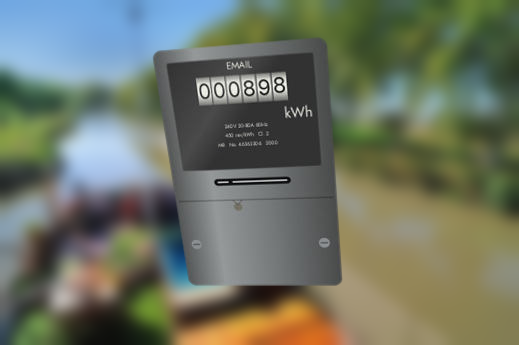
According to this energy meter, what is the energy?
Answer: 898 kWh
